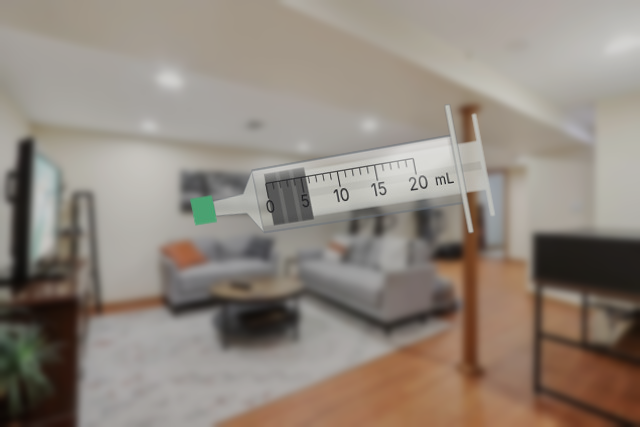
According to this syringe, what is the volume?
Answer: 0 mL
